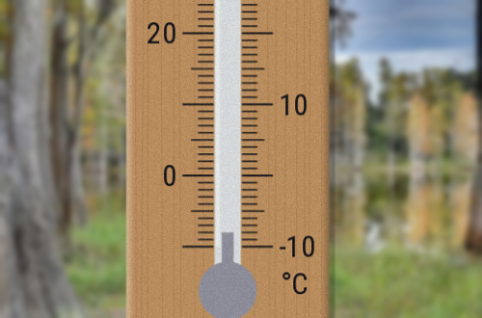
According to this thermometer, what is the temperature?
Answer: -8 °C
